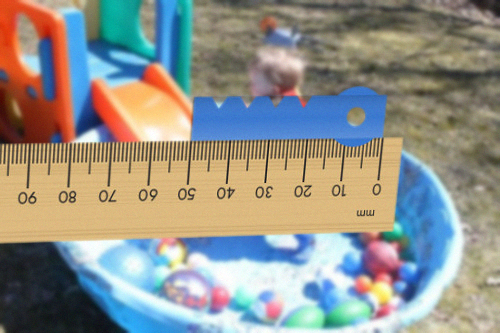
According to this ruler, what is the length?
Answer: 50 mm
